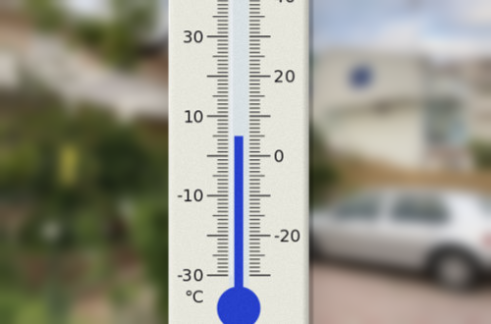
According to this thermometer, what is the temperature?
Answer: 5 °C
